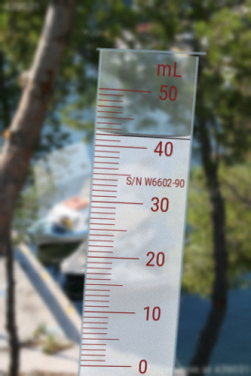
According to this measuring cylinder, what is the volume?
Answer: 42 mL
